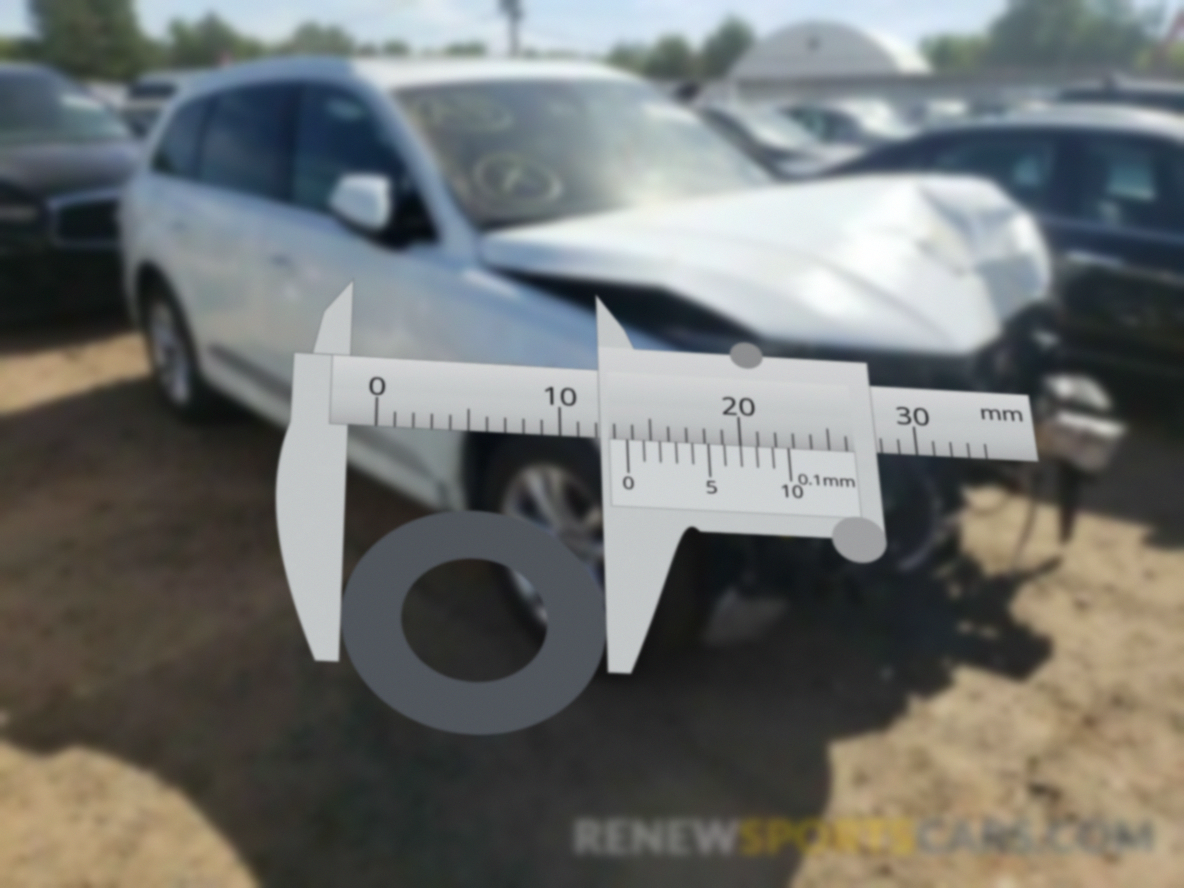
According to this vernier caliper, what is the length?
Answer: 13.7 mm
